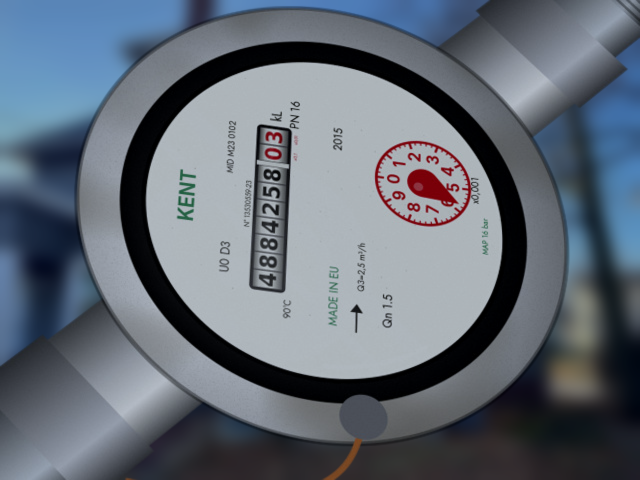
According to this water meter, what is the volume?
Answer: 4884258.035 kL
